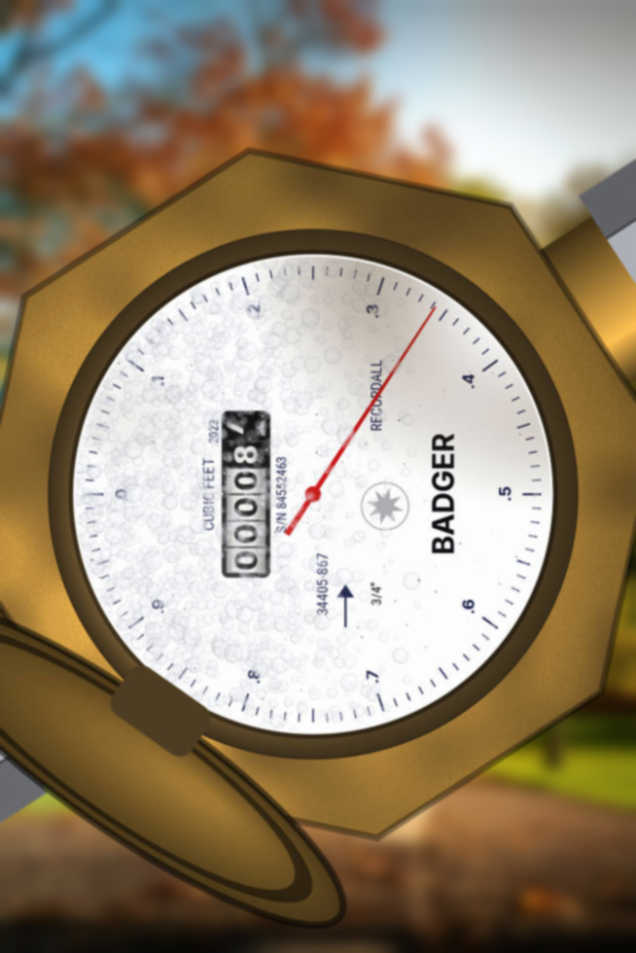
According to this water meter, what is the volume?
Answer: 87.34 ft³
